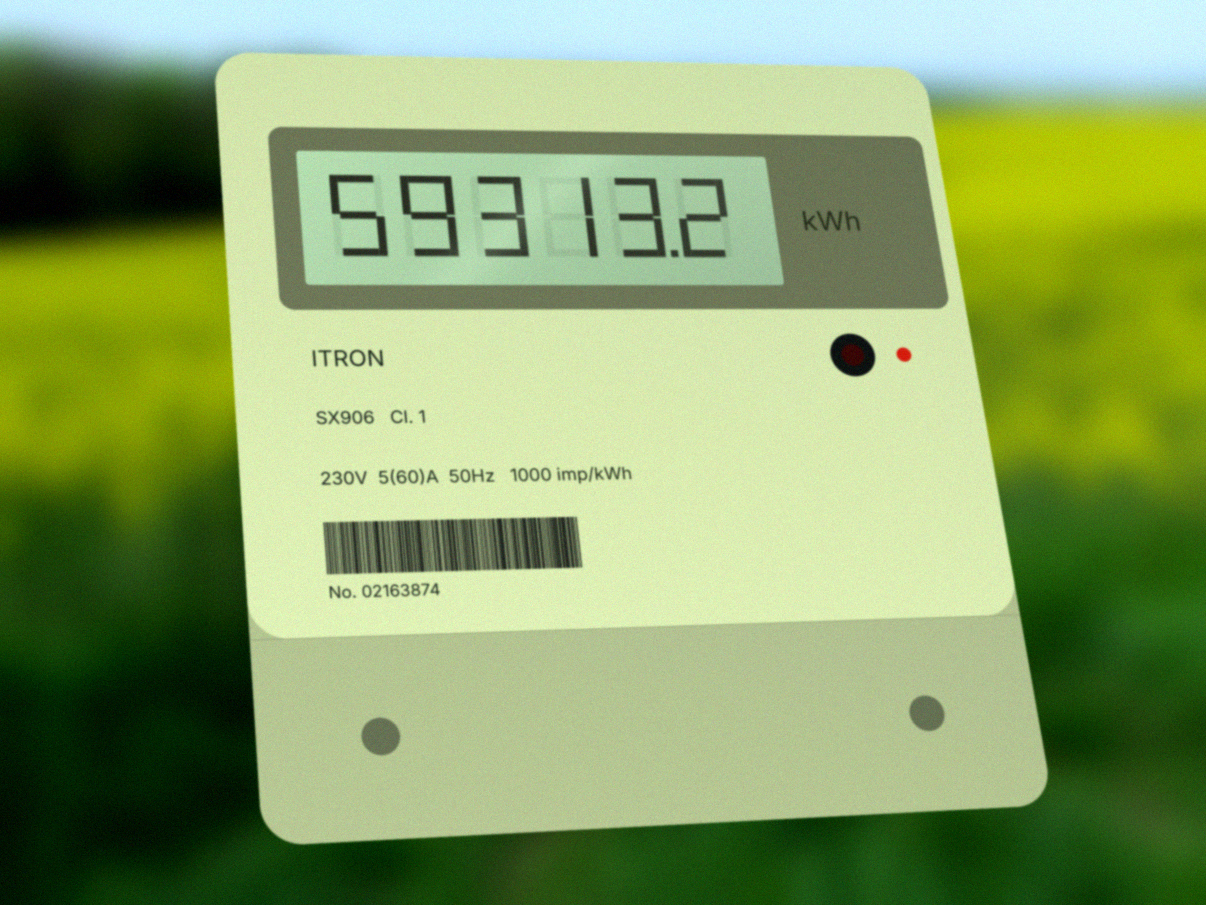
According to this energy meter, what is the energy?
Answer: 59313.2 kWh
